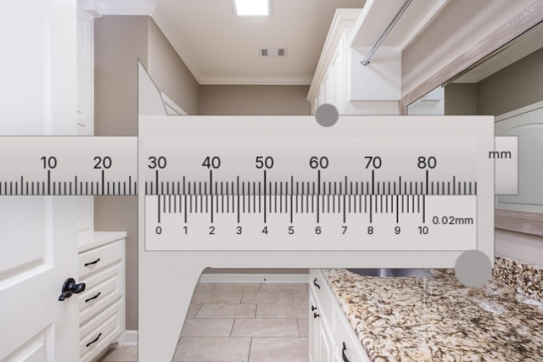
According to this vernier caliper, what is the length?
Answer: 30.4 mm
